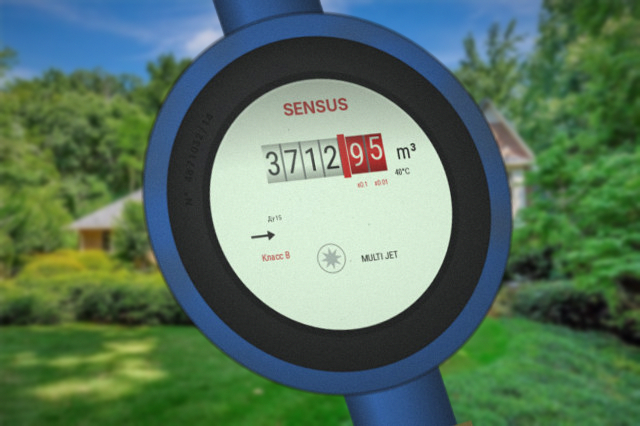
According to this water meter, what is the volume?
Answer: 3712.95 m³
